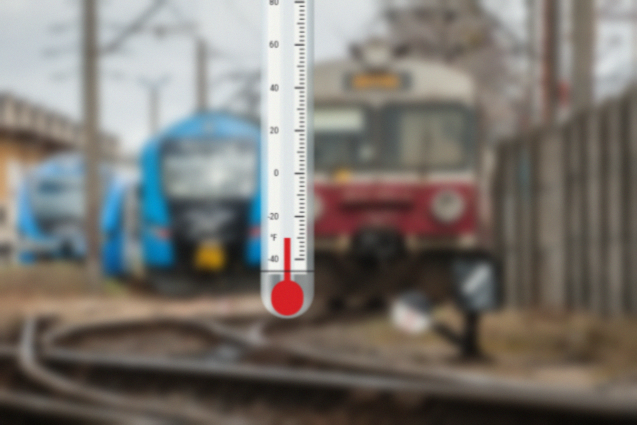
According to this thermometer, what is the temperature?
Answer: -30 °F
